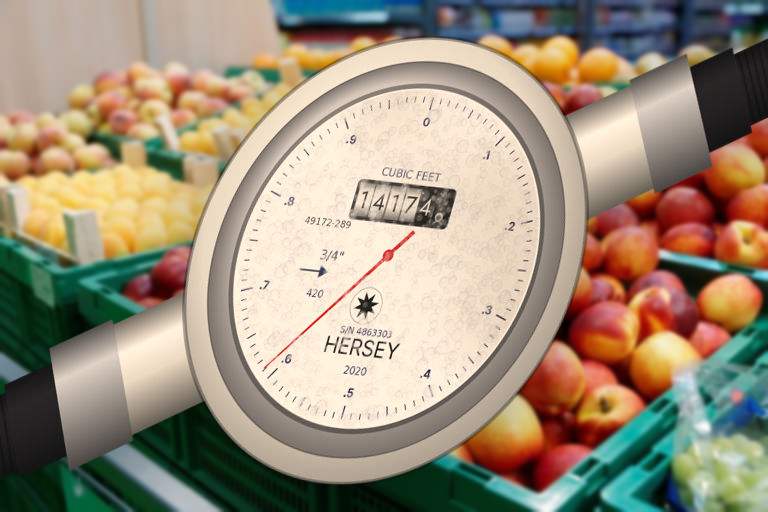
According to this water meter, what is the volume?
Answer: 141747.61 ft³
